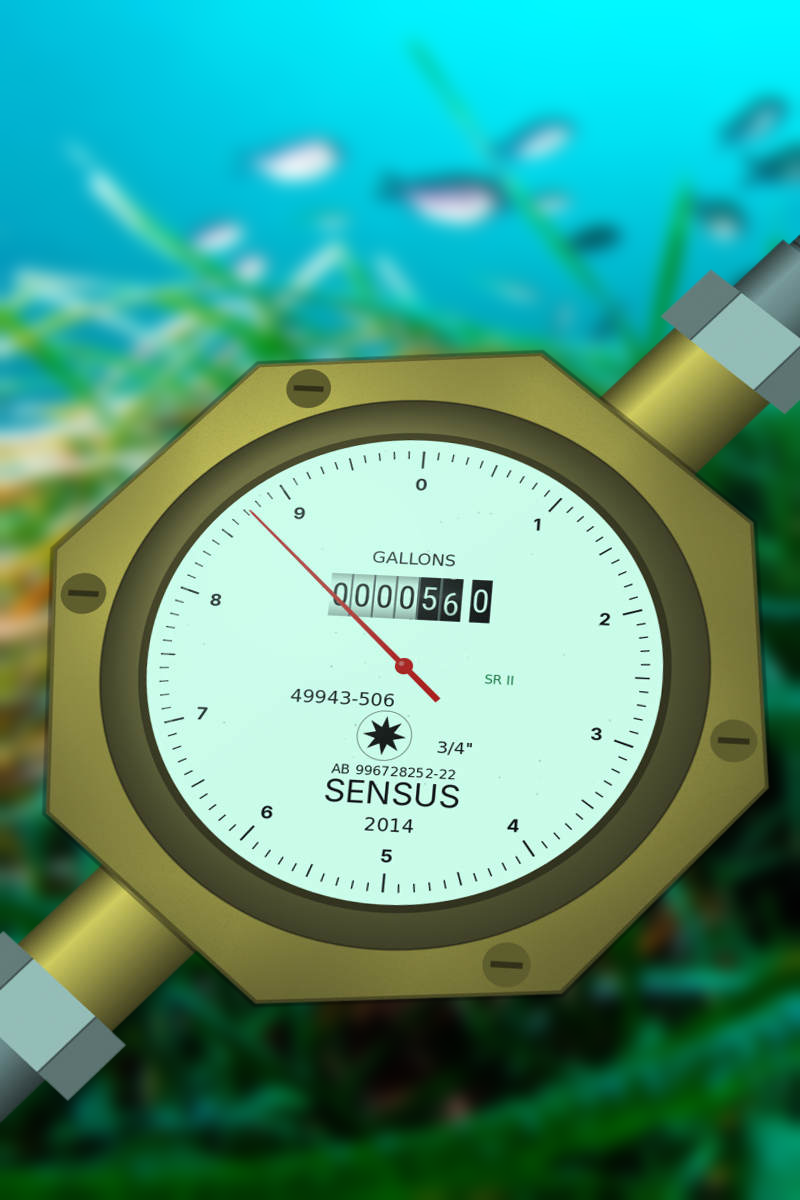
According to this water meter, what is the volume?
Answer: 558.7 gal
